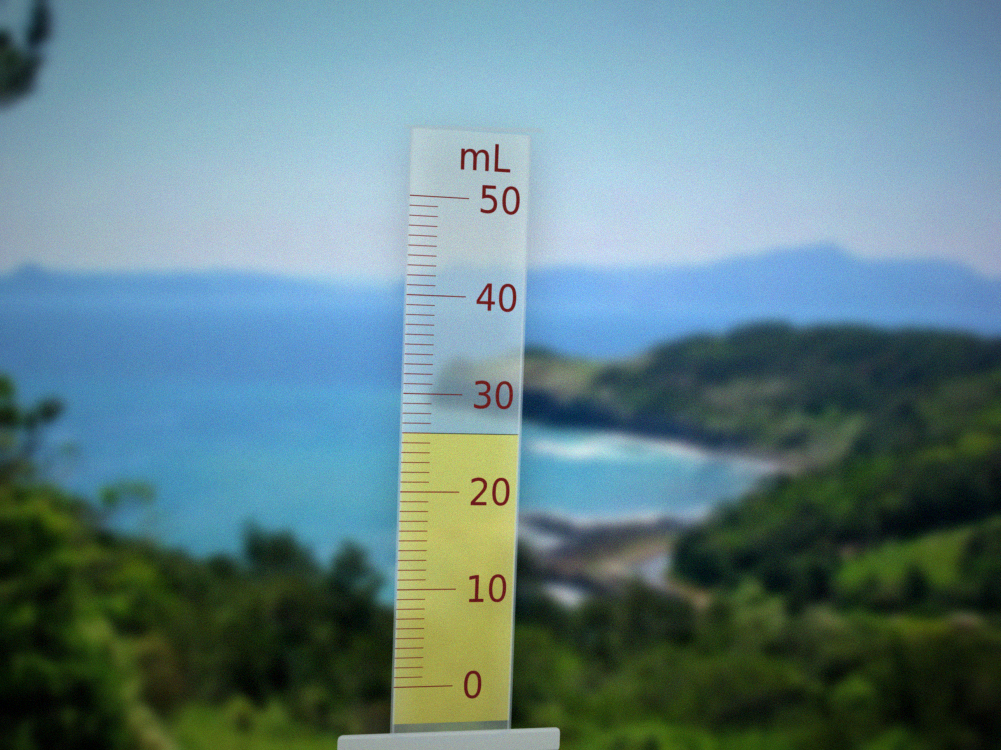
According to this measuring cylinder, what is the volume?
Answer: 26 mL
